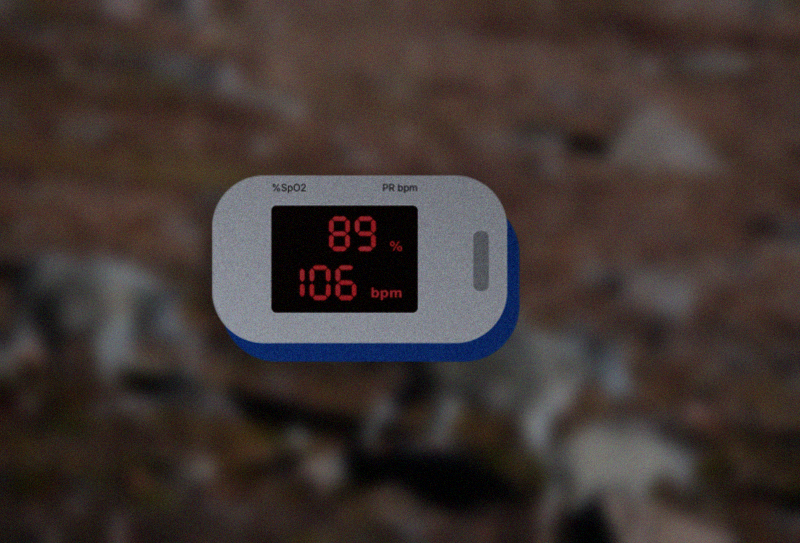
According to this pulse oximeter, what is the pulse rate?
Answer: 106 bpm
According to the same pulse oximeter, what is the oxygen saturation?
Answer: 89 %
